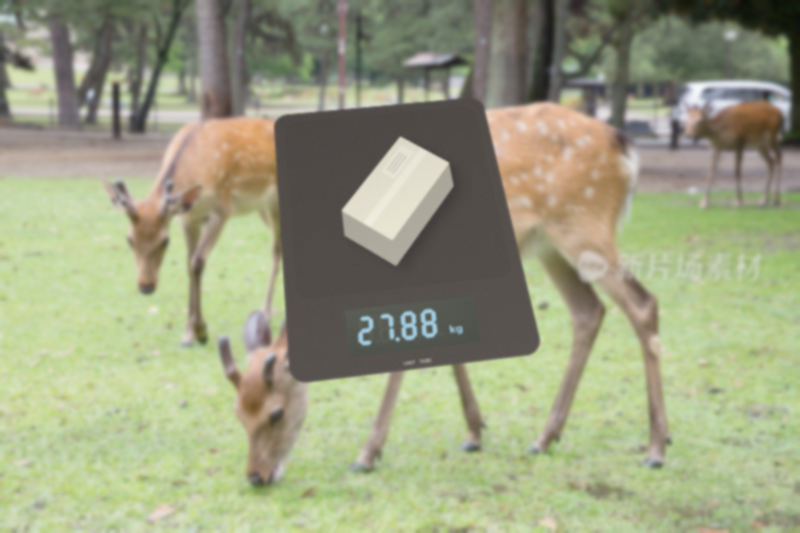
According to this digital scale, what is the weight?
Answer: 27.88 kg
